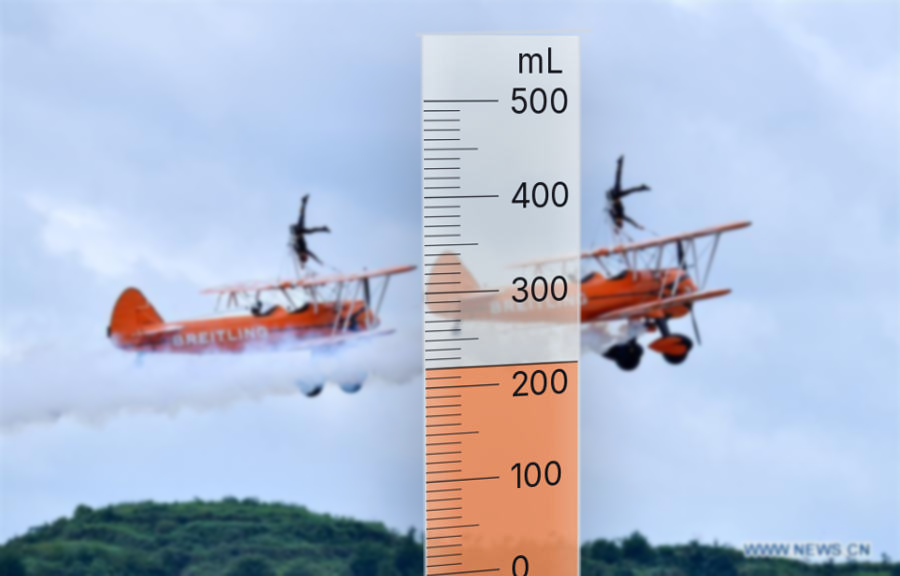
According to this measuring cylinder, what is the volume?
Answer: 220 mL
